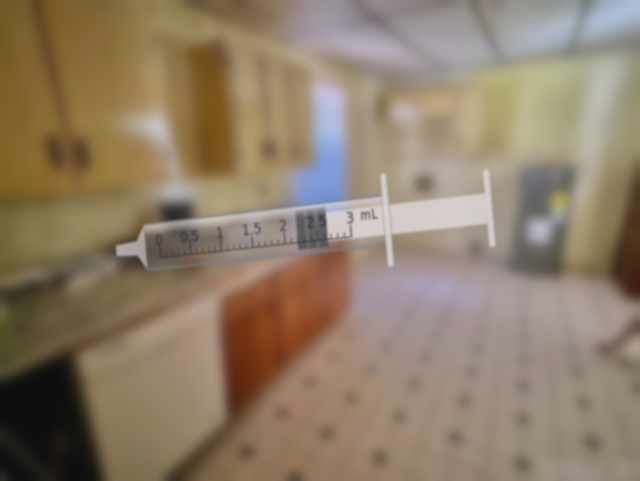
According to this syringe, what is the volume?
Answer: 2.2 mL
